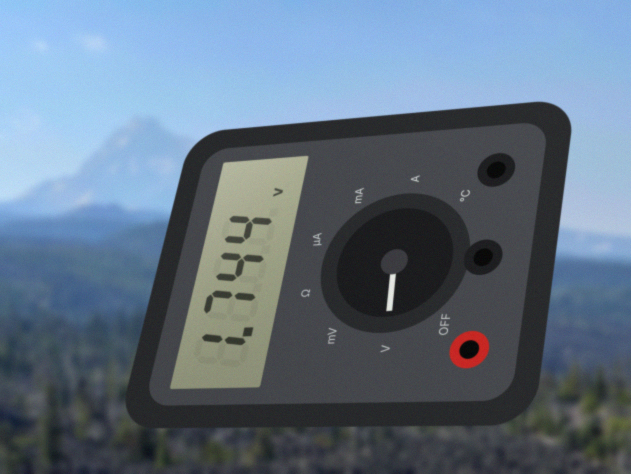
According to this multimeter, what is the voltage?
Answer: 1.744 V
